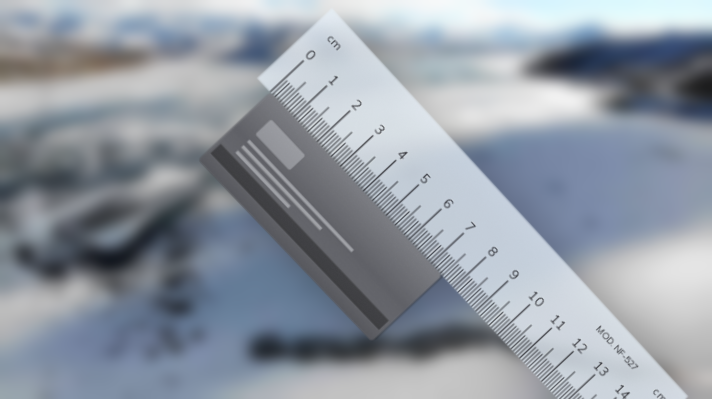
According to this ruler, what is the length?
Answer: 7.5 cm
